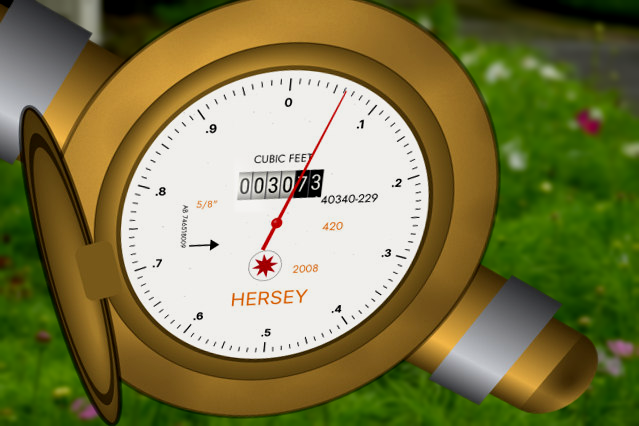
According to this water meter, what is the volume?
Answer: 3073.06 ft³
